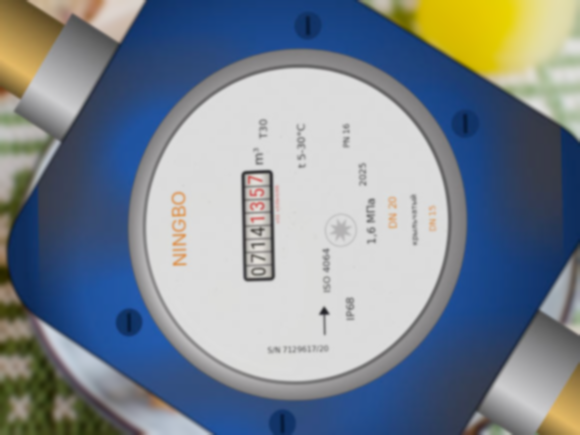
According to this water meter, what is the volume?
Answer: 714.1357 m³
